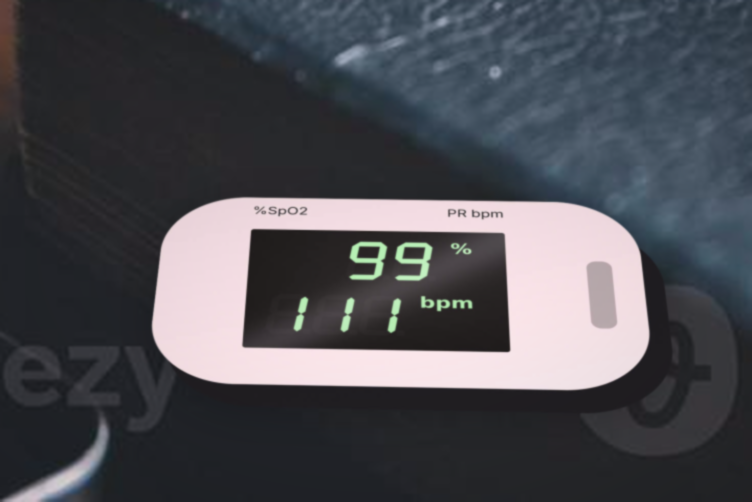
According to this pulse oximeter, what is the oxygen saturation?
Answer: 99 %
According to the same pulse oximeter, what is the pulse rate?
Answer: 111 bpm
